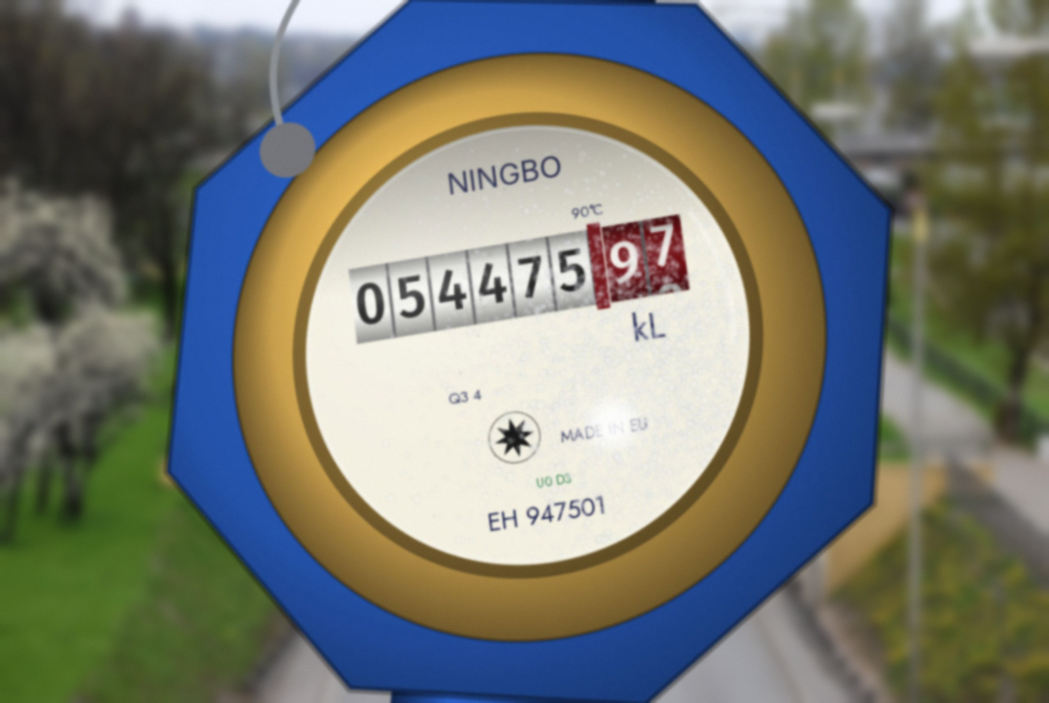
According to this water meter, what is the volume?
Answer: 54475.97 kL
